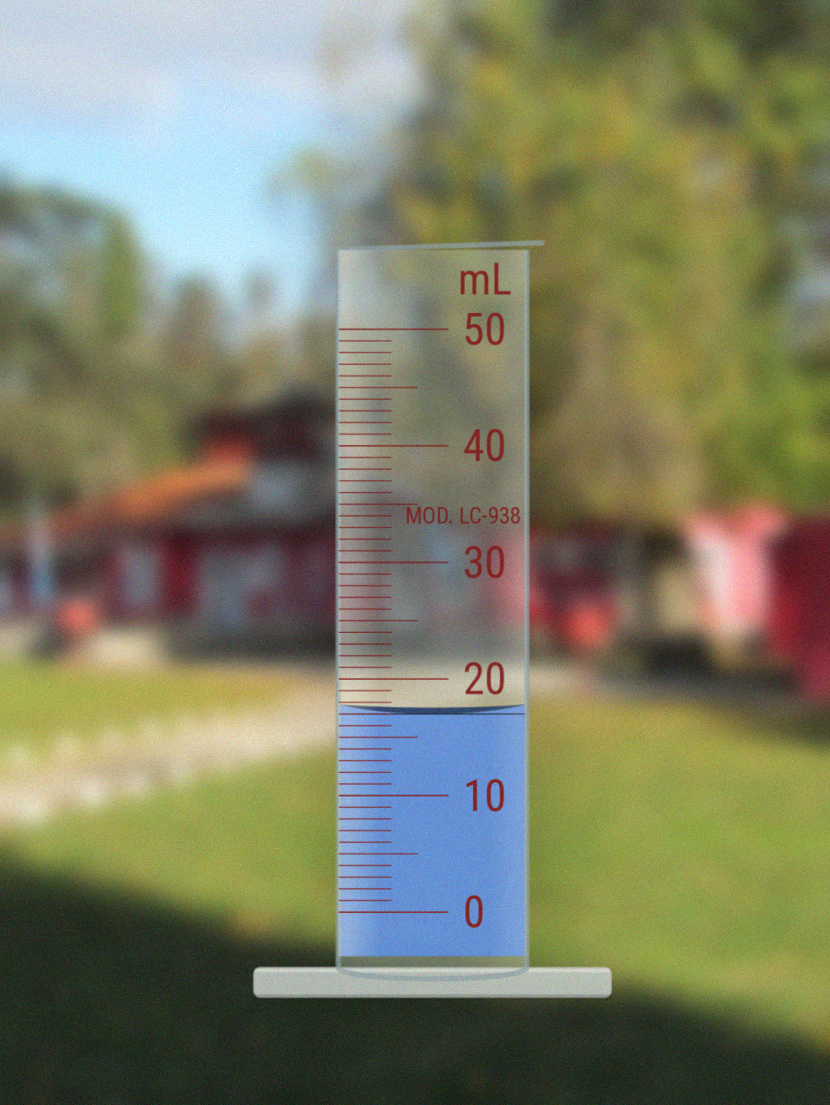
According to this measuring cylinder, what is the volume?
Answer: 17 mL
